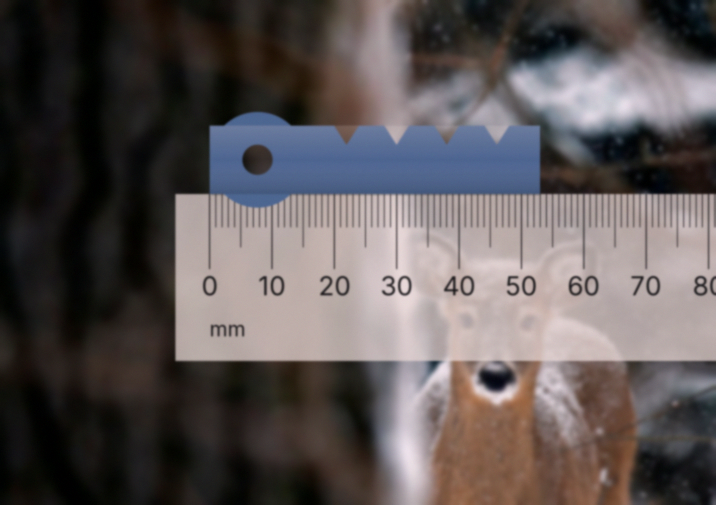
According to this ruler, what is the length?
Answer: 53 mm
